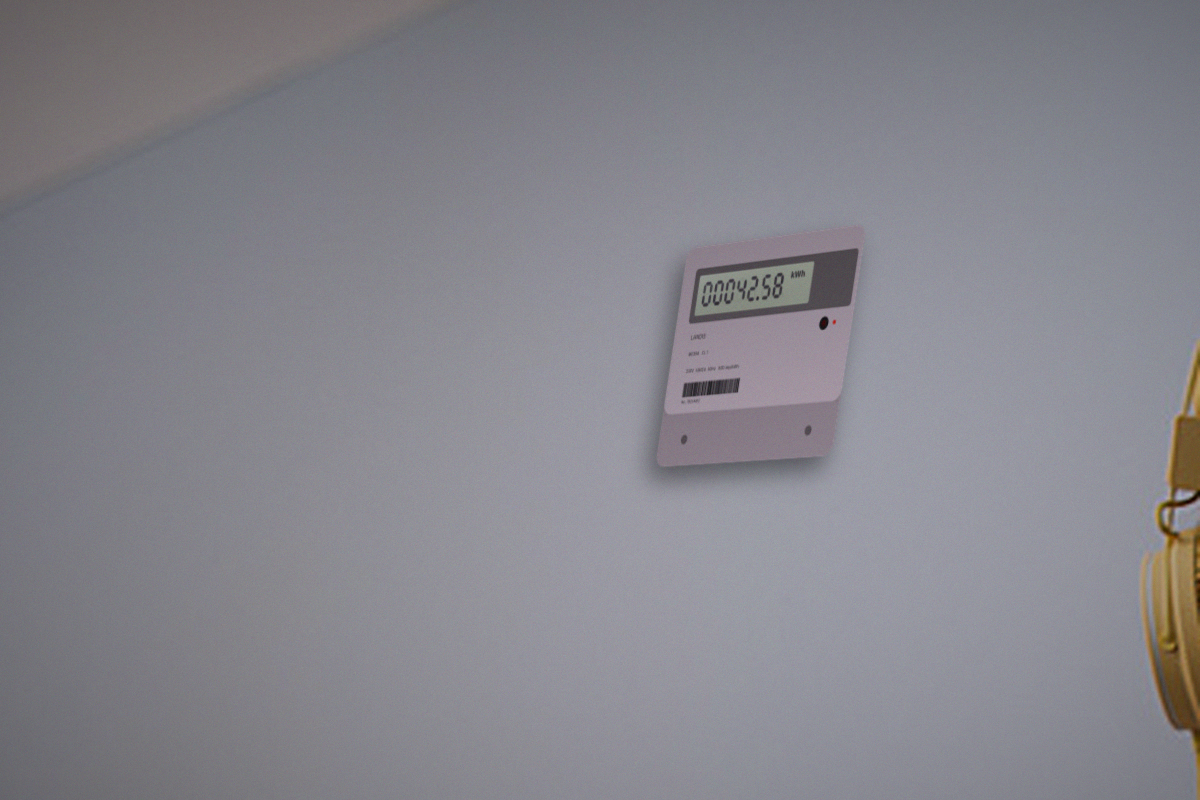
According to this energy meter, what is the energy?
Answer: 42.58 kWh
